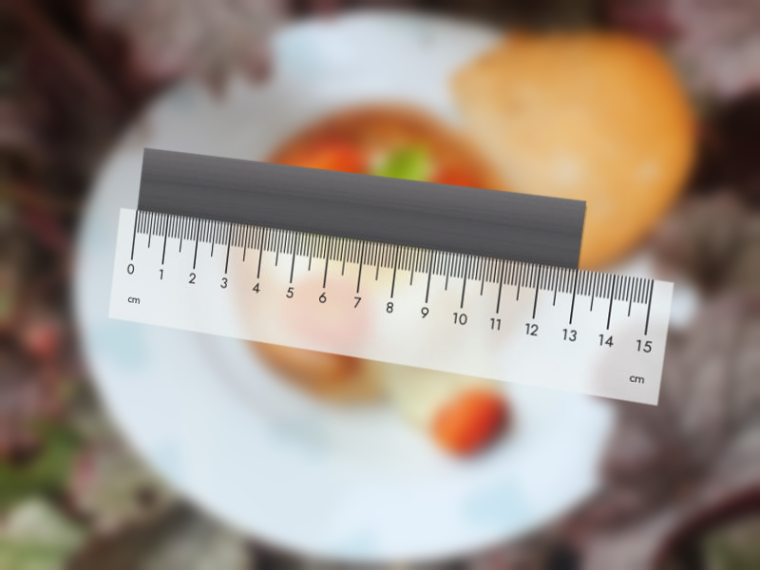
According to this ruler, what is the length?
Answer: 13 cm
